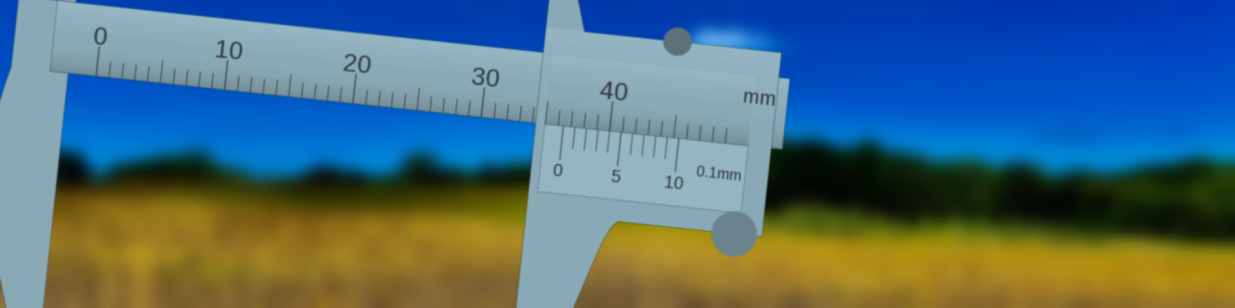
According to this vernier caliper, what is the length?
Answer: 36.4 mm
